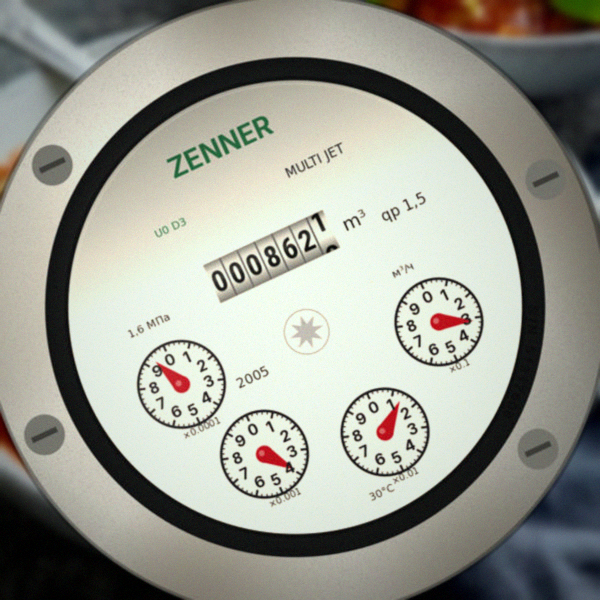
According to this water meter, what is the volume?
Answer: 8621.3139 m³
